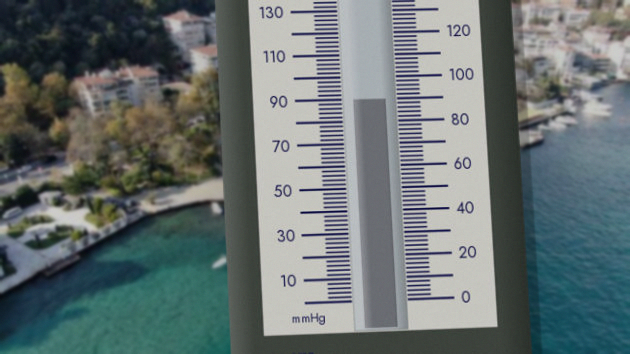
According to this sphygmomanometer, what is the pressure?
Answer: 90 mmHg
